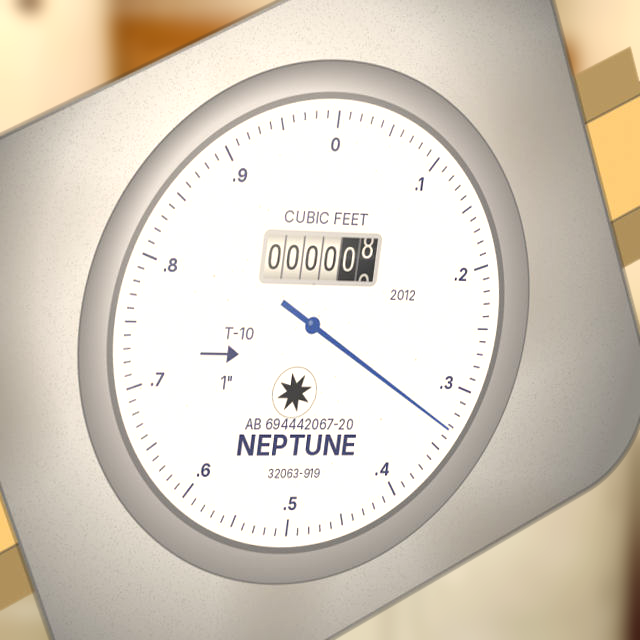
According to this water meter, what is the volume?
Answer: 8.33 ft³
